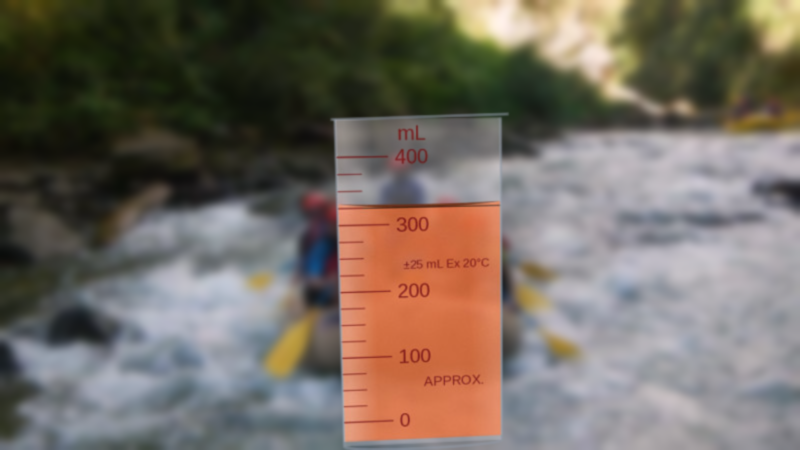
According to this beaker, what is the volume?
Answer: 325 mL
